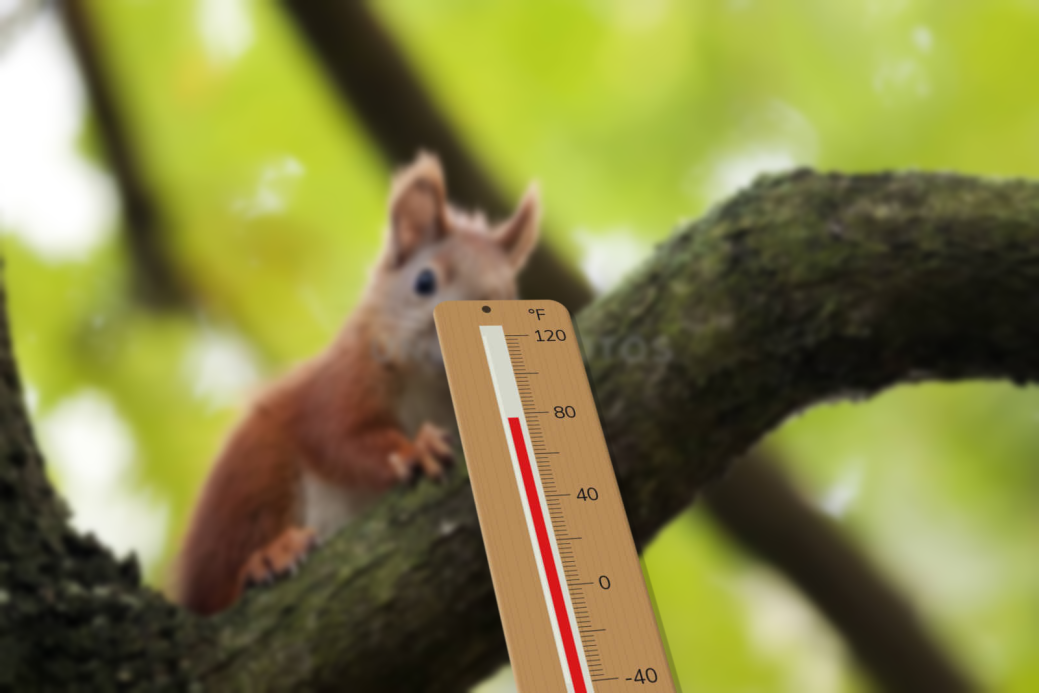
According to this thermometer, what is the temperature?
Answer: 78 °F
